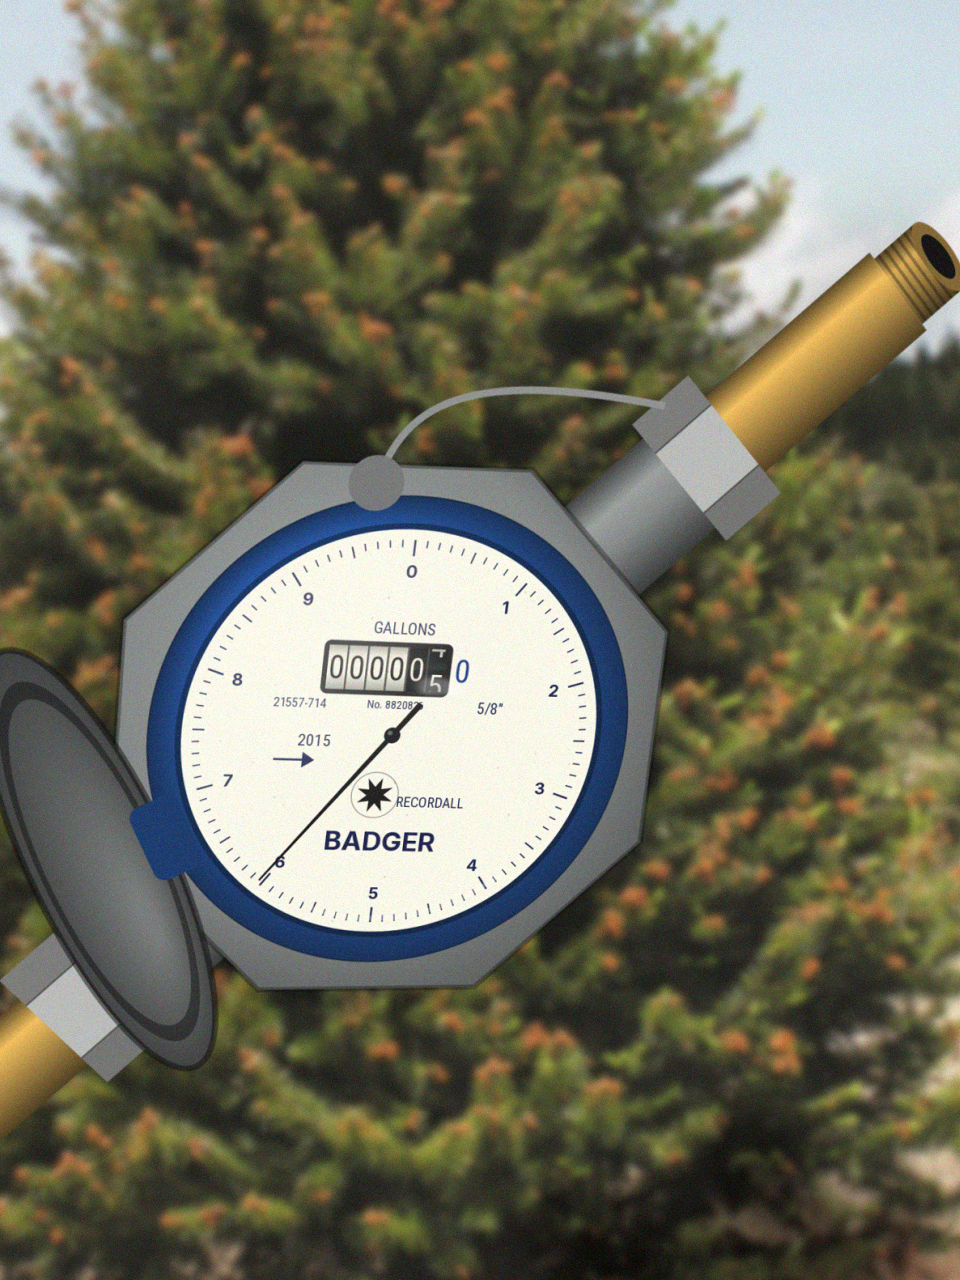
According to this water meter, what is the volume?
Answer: 46.0 gal
